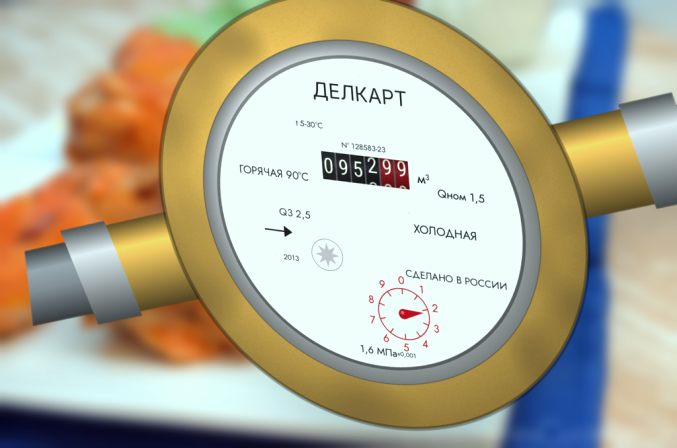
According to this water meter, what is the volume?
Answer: 952.992 m³
